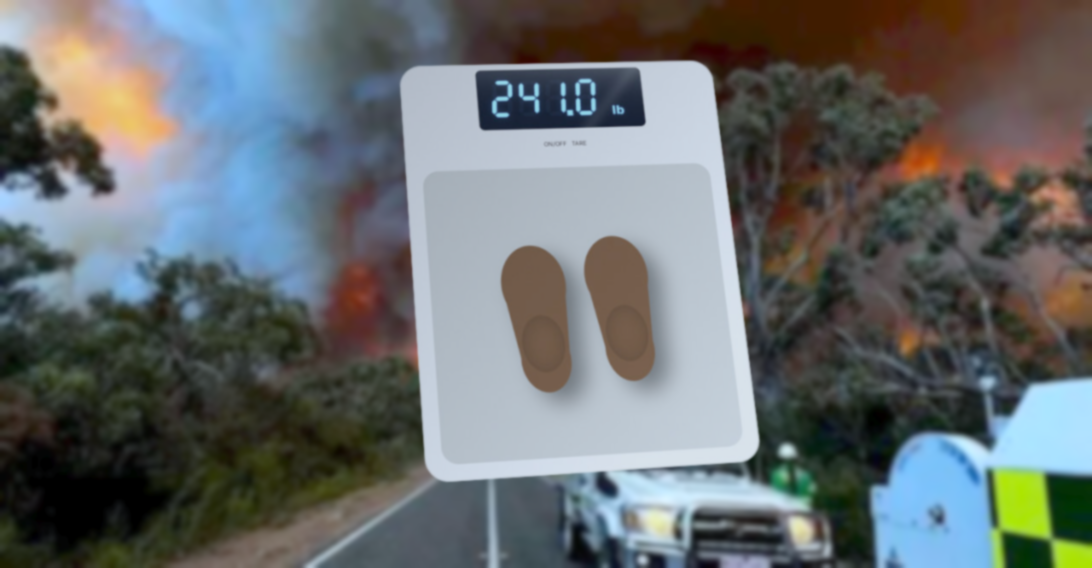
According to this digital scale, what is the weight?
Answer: 241.0 lb
